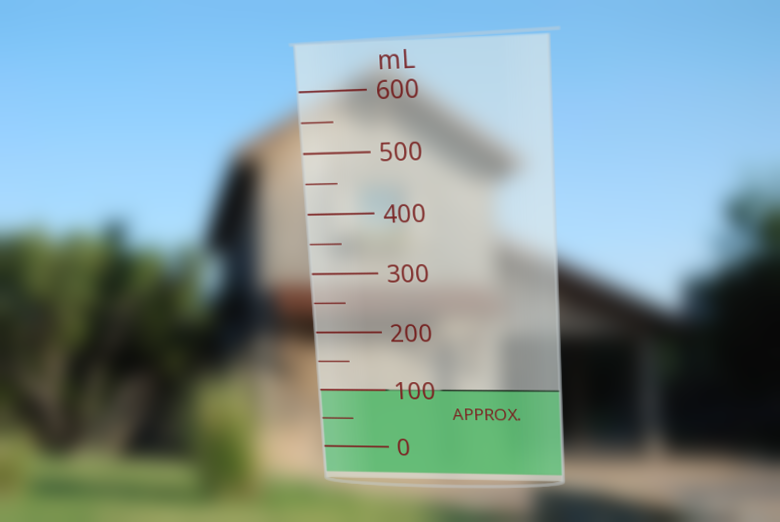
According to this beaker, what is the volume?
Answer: 100 mL
